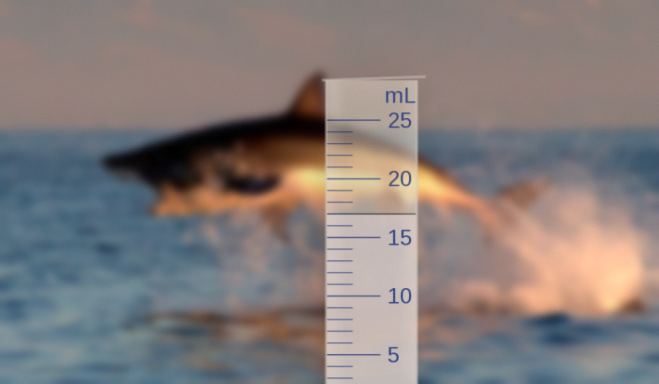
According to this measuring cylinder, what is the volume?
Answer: 17 mL
